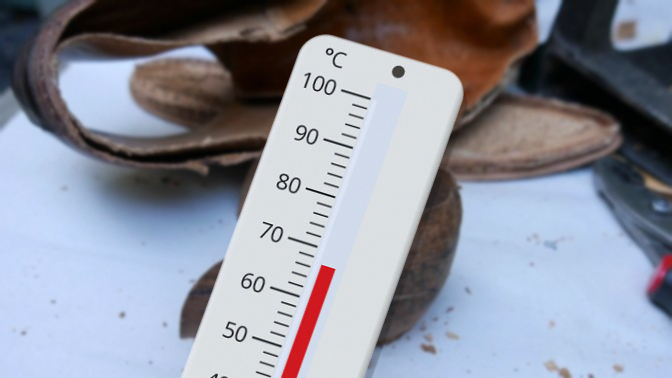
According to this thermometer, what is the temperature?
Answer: 67 °C
